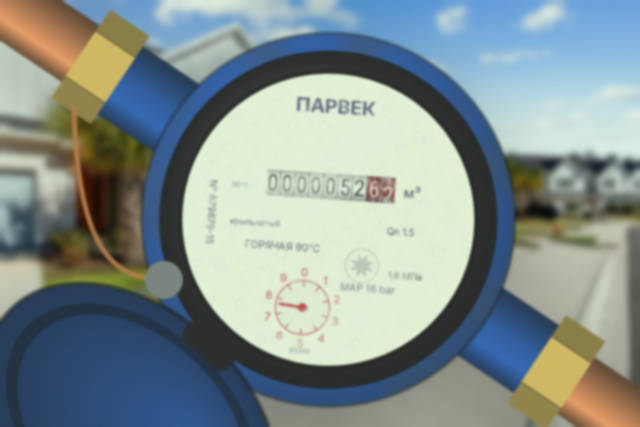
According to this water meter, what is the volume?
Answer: 52.617 m³
